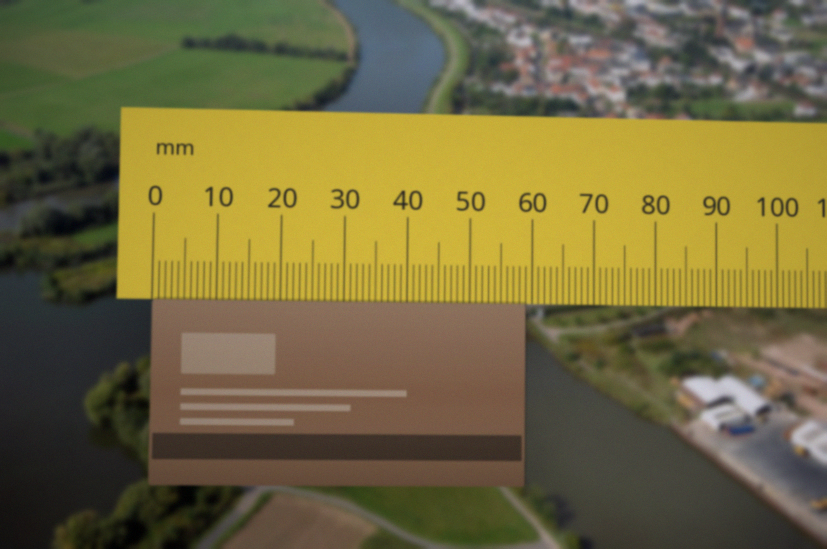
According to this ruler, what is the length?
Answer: 59 mm
